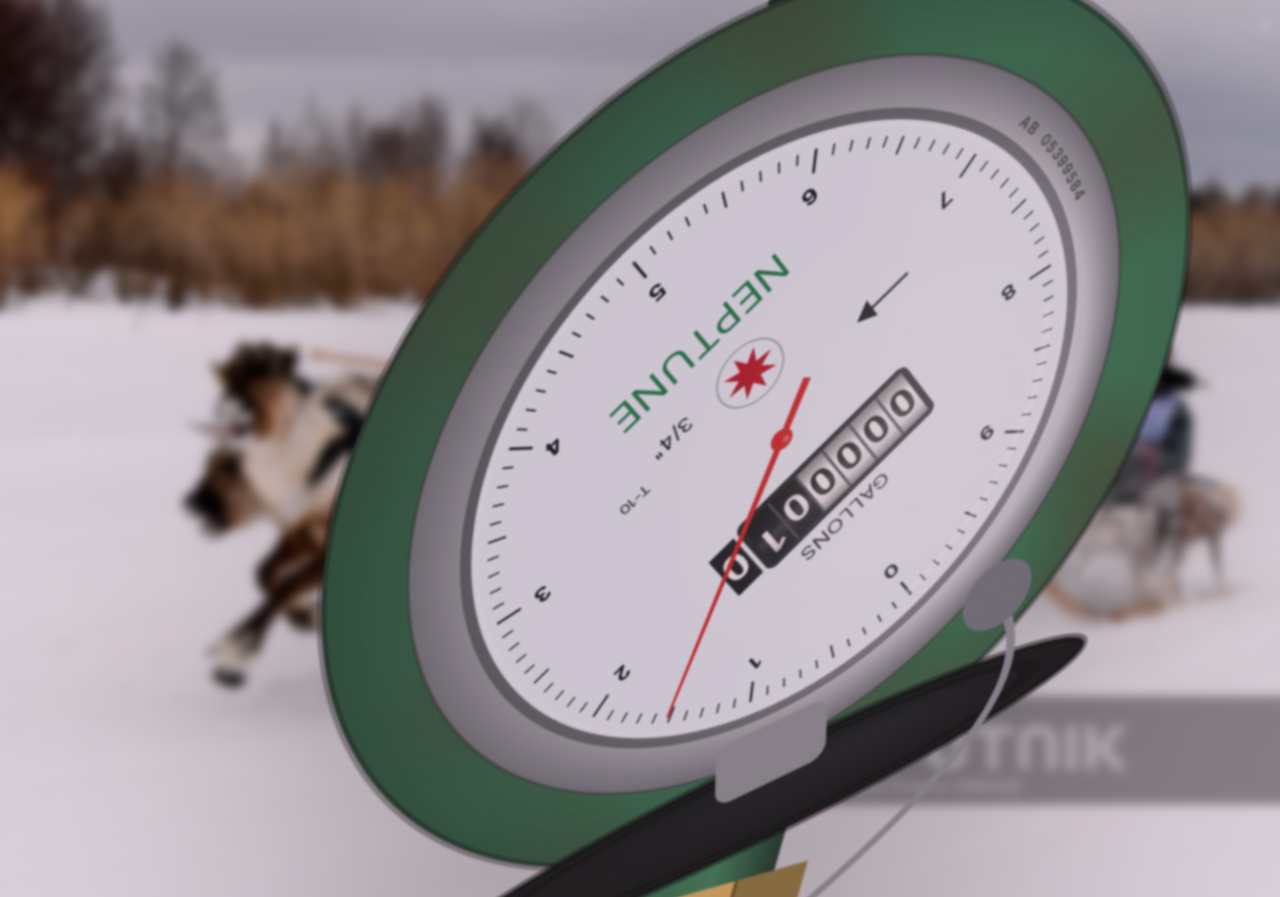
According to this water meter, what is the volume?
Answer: 11.5 gal
